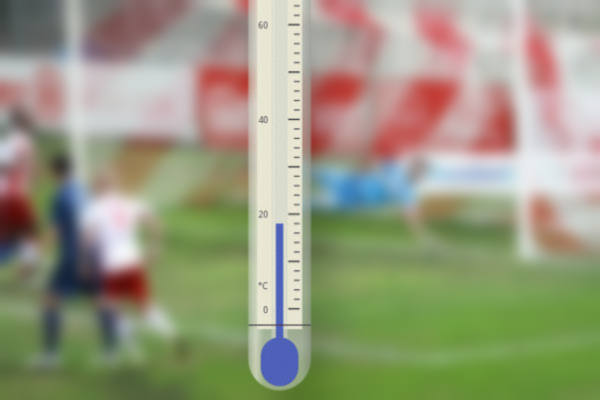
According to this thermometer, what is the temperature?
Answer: 18 °C
